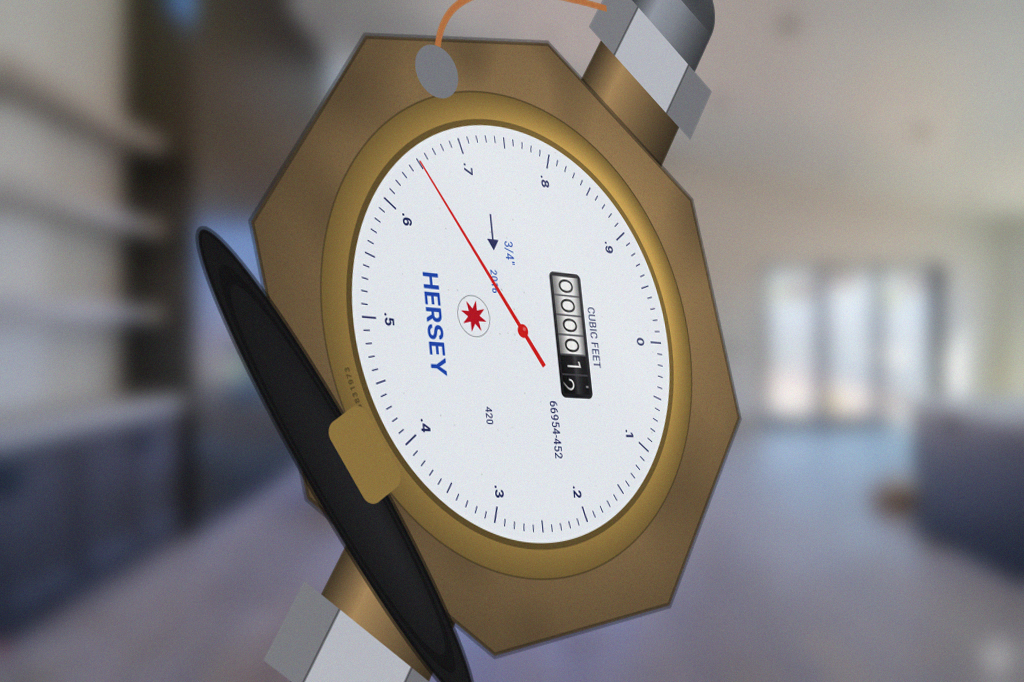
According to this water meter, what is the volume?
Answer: 11.65 ft³
